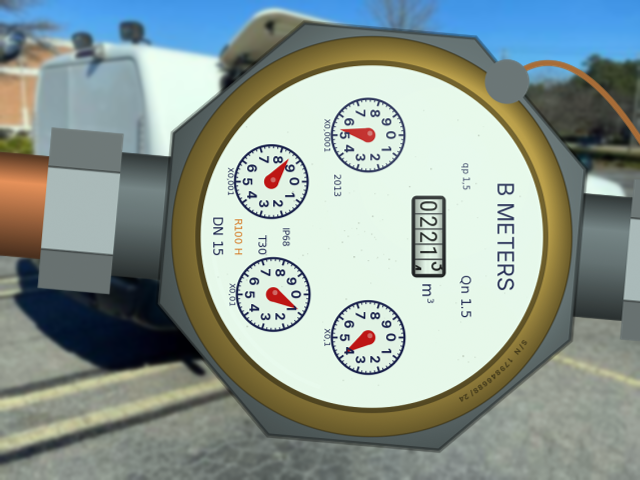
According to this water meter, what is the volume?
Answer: 2213.4085 m³
